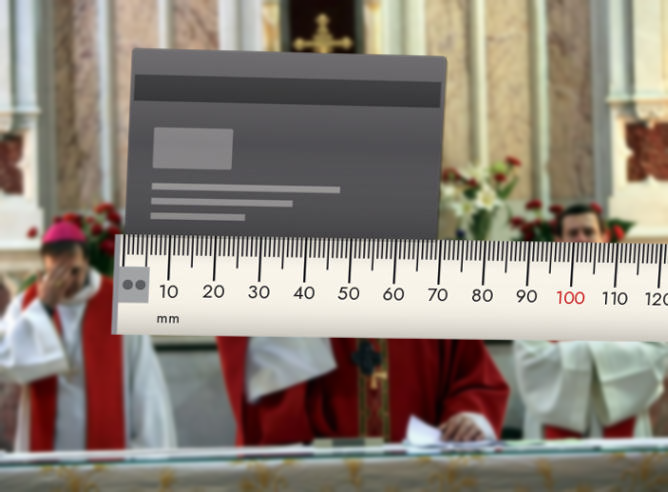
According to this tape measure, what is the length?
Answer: 69 mm
